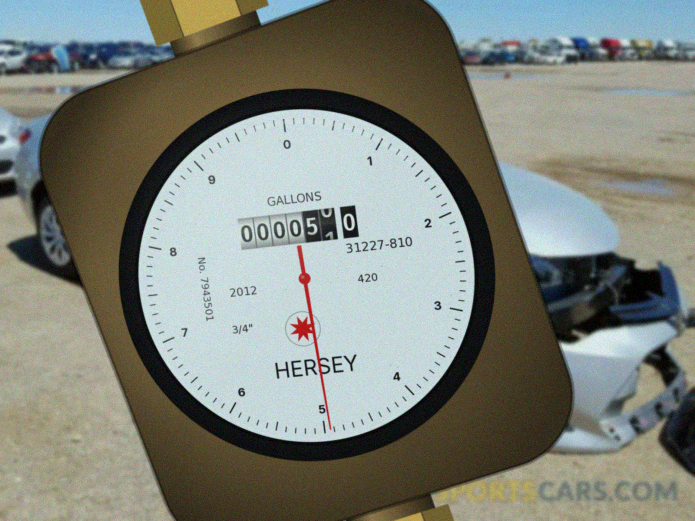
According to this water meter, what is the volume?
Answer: 504.9 gal
